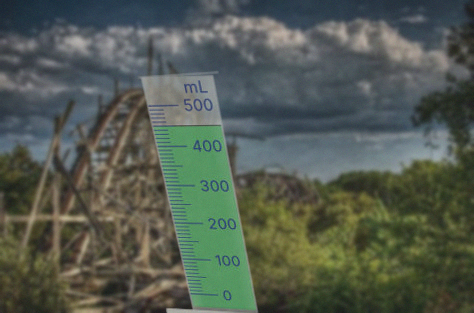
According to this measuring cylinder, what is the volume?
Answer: 450 mL
